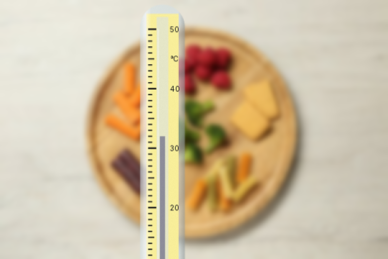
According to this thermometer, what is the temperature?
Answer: 32 °C
